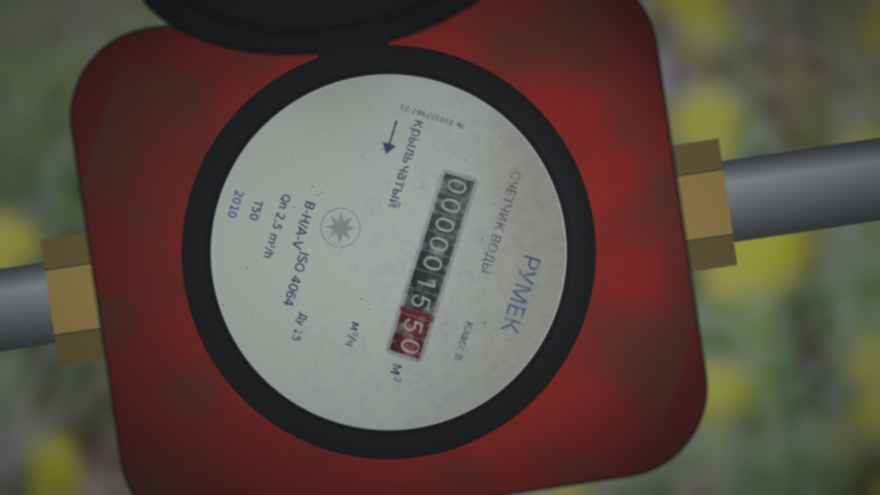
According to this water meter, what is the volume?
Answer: 15.50 m³
